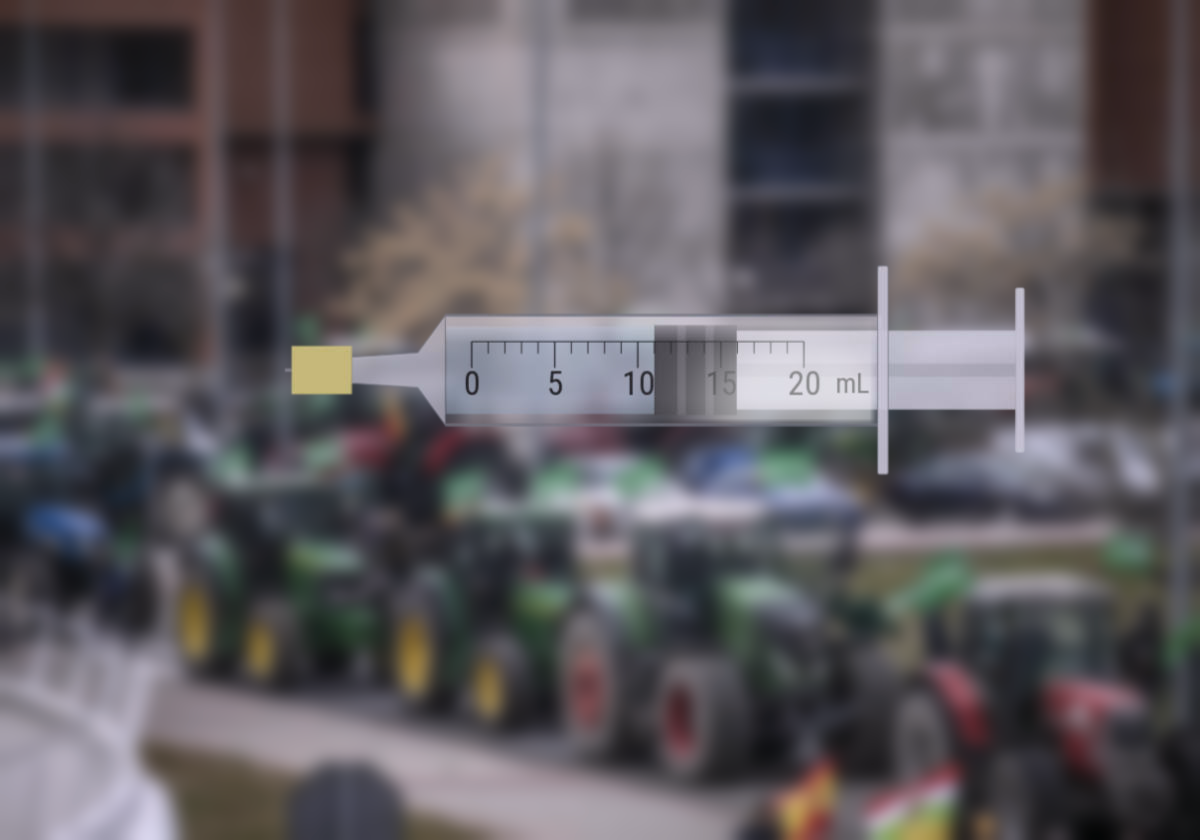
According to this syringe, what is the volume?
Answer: 11 mL
